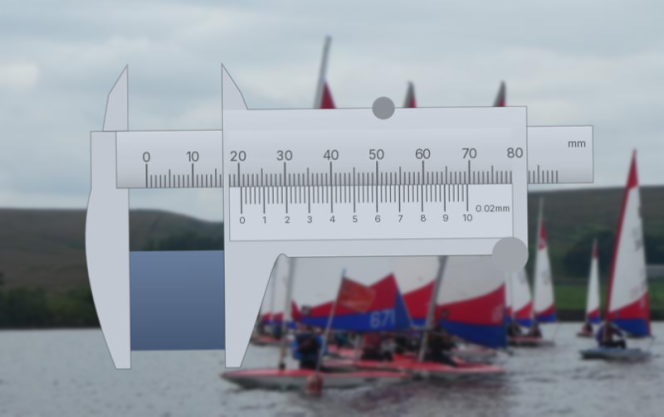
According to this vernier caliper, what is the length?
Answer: 20.5 mm
